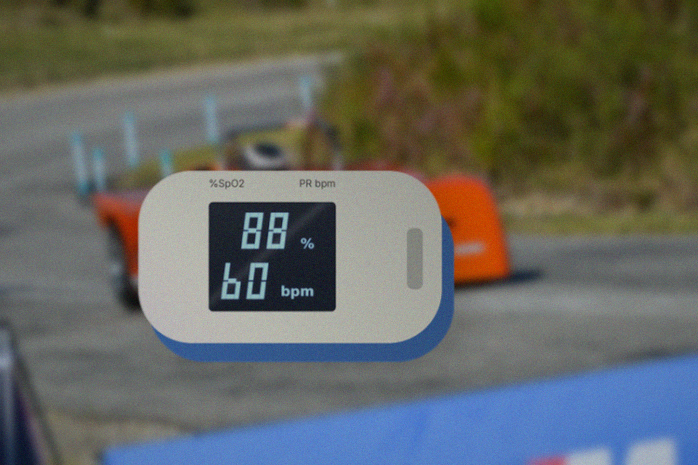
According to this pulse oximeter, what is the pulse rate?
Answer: 60 bpm
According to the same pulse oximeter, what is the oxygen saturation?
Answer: 88 %
